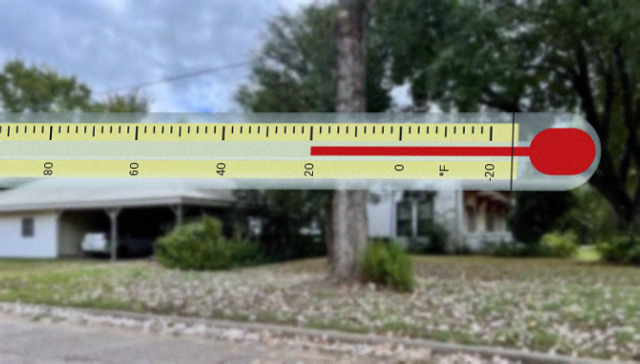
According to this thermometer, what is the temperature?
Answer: 20 °F
